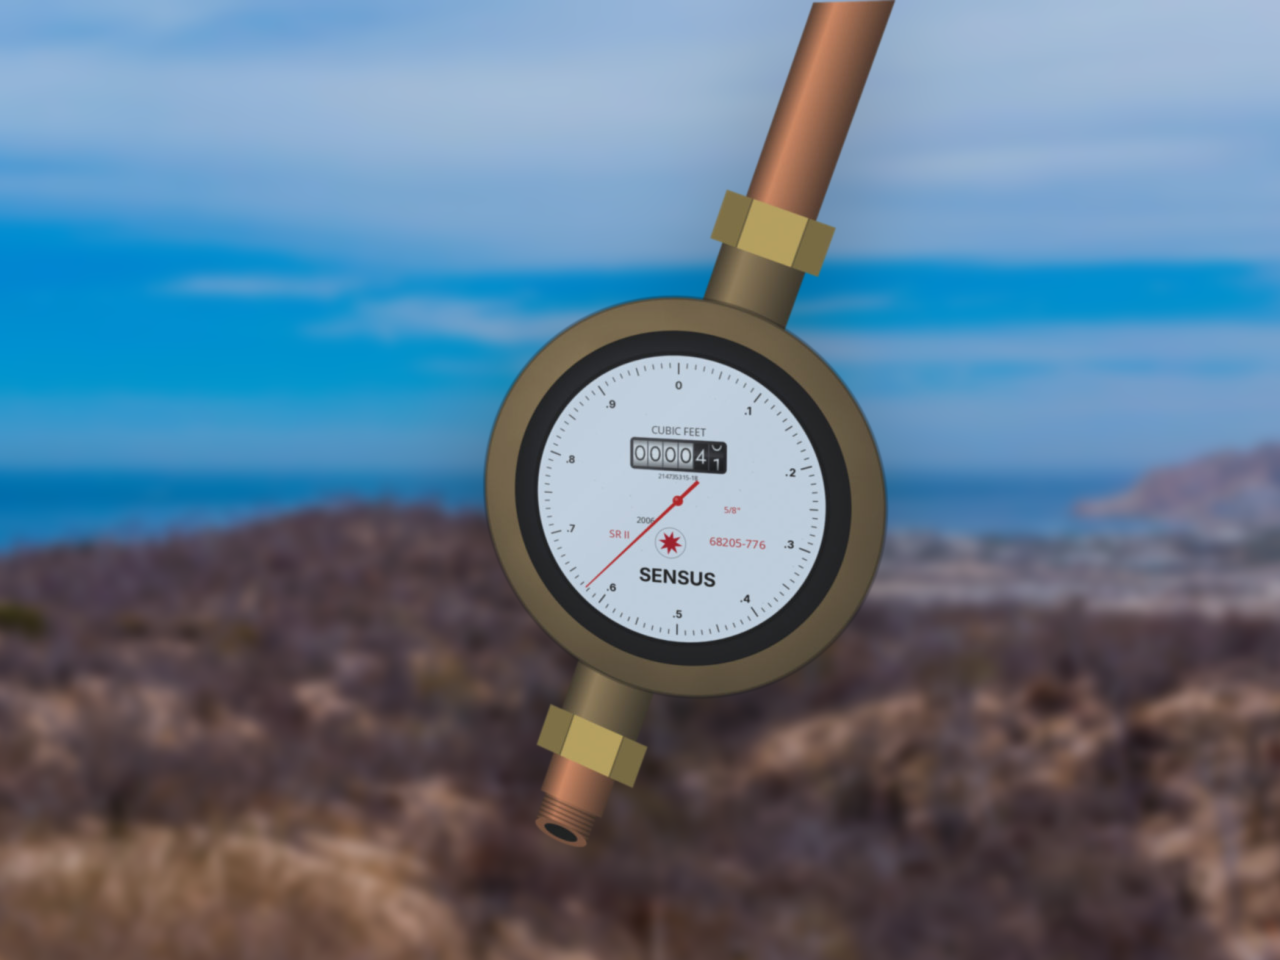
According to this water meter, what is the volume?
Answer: 40.62 ft³
